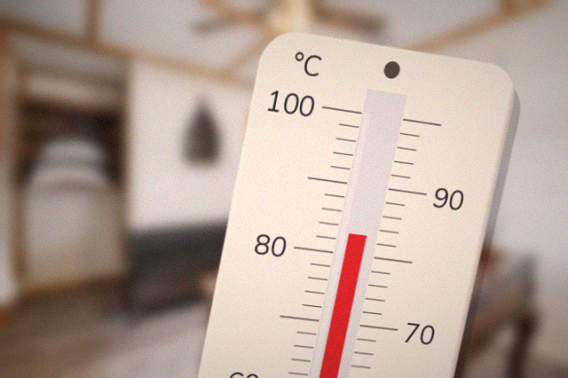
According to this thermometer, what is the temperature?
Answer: 83 °C
